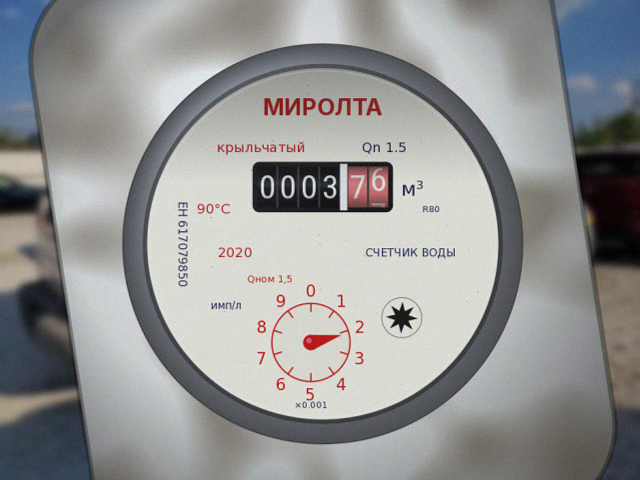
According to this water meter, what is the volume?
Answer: 3.762 m³
